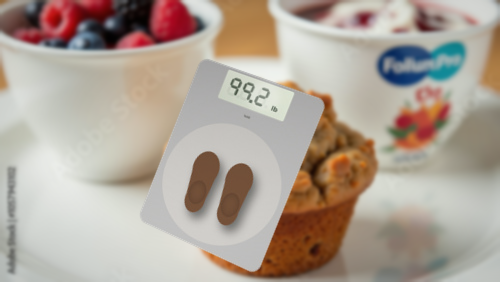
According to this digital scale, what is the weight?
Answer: 99.2 lb
